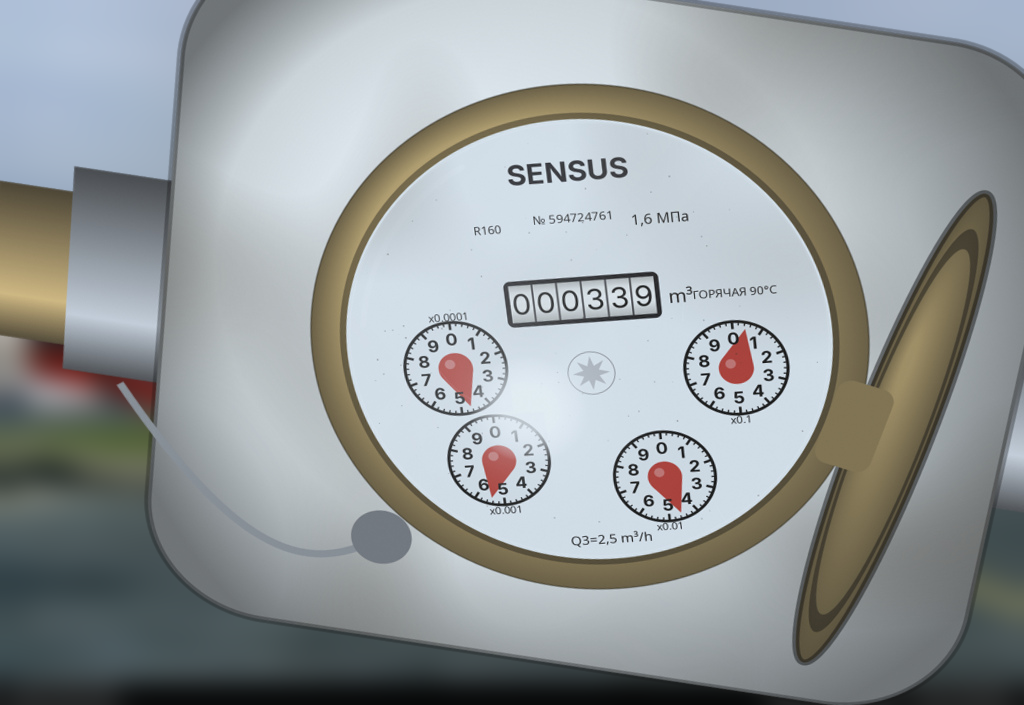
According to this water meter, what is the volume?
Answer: 339.0454 m³
